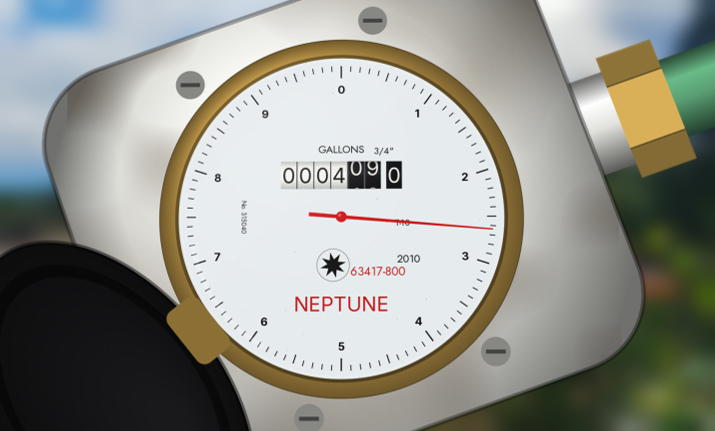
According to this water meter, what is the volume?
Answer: 4092.6 gal
